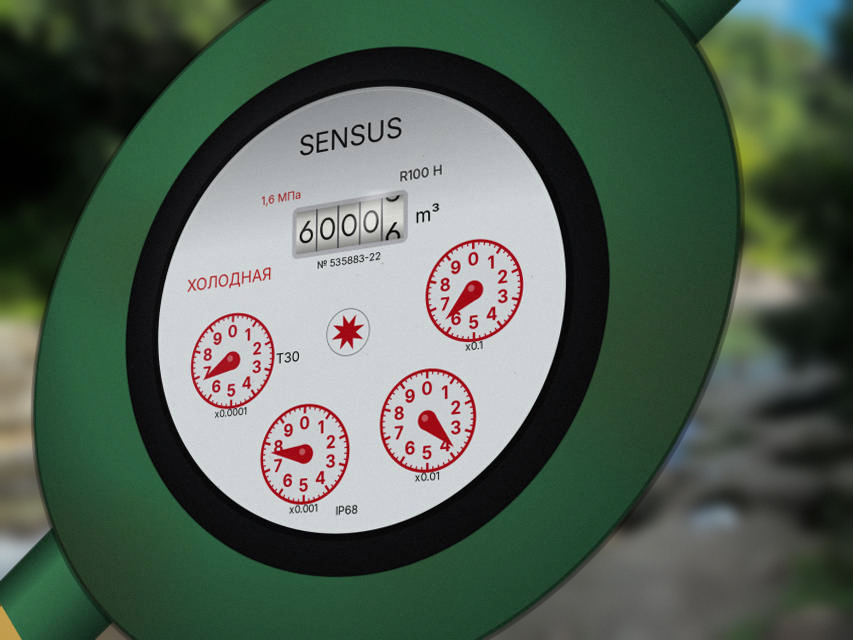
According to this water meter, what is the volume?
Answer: 60005.6376 m³
